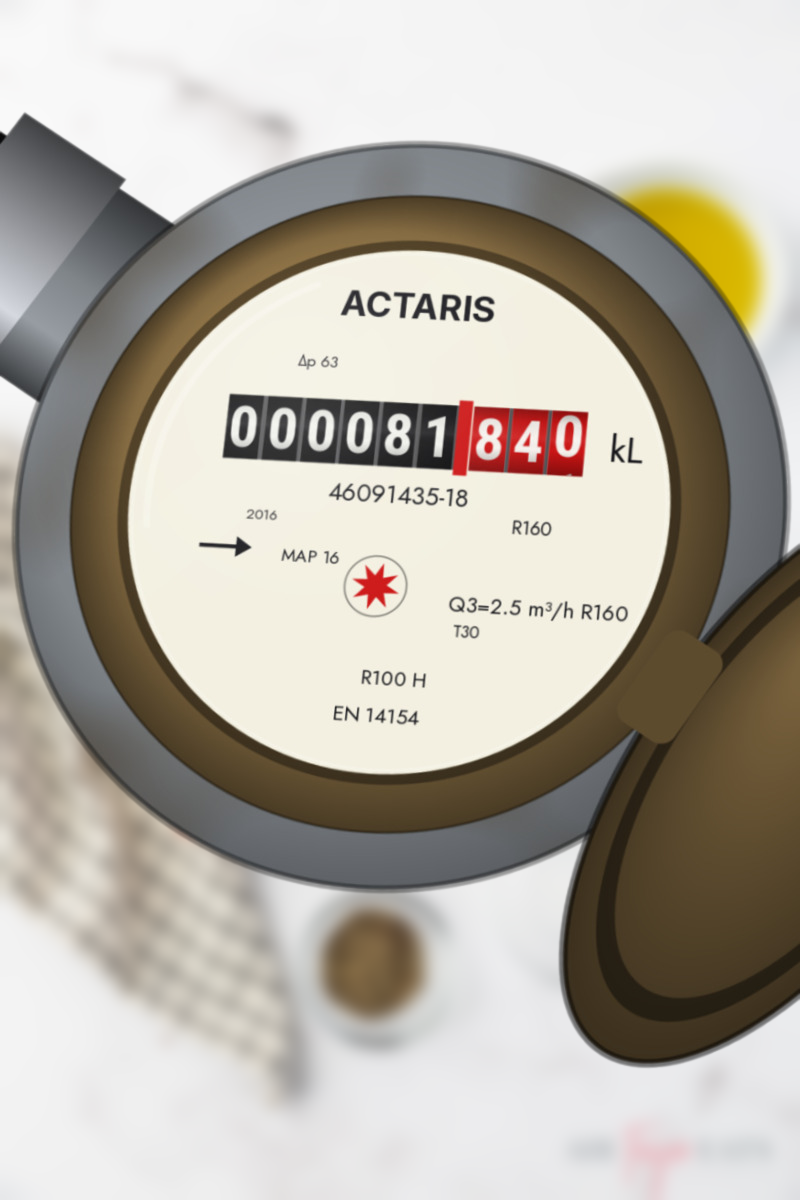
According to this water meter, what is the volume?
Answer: 81.840 kL
